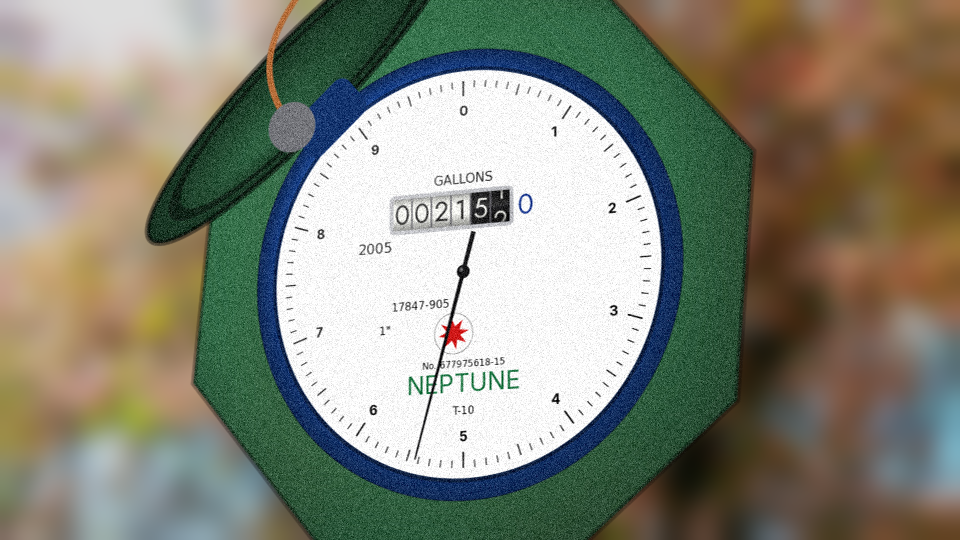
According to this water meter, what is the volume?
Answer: 21515.4 gal
